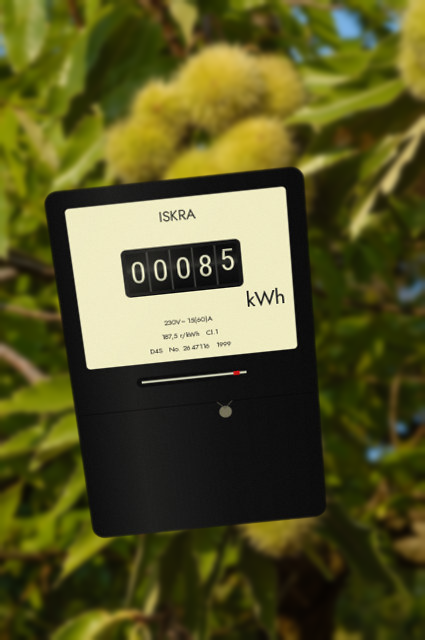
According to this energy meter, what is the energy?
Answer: 85 kWh
